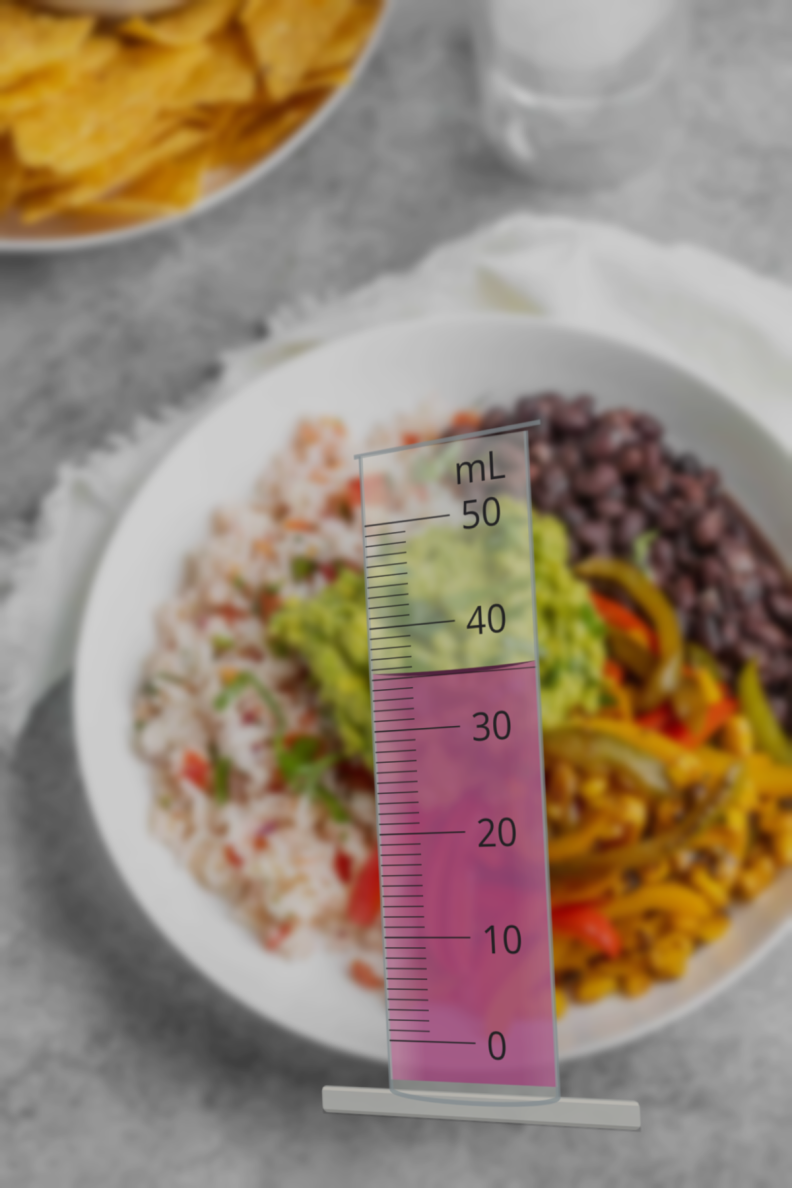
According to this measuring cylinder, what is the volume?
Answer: 35 mL
